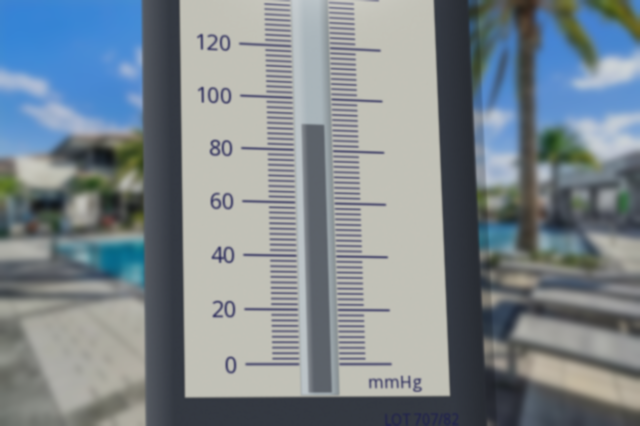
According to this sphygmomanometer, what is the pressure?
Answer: 90 mmHg
